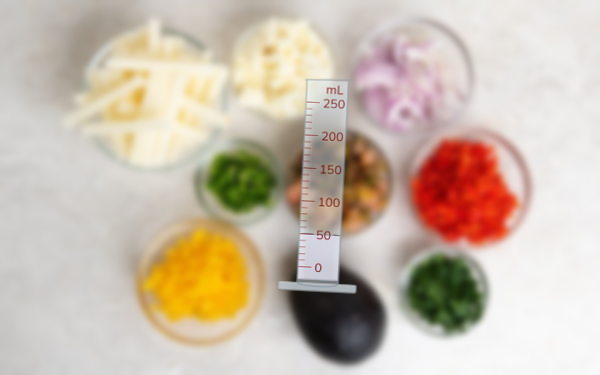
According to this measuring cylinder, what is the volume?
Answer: 50 mL
